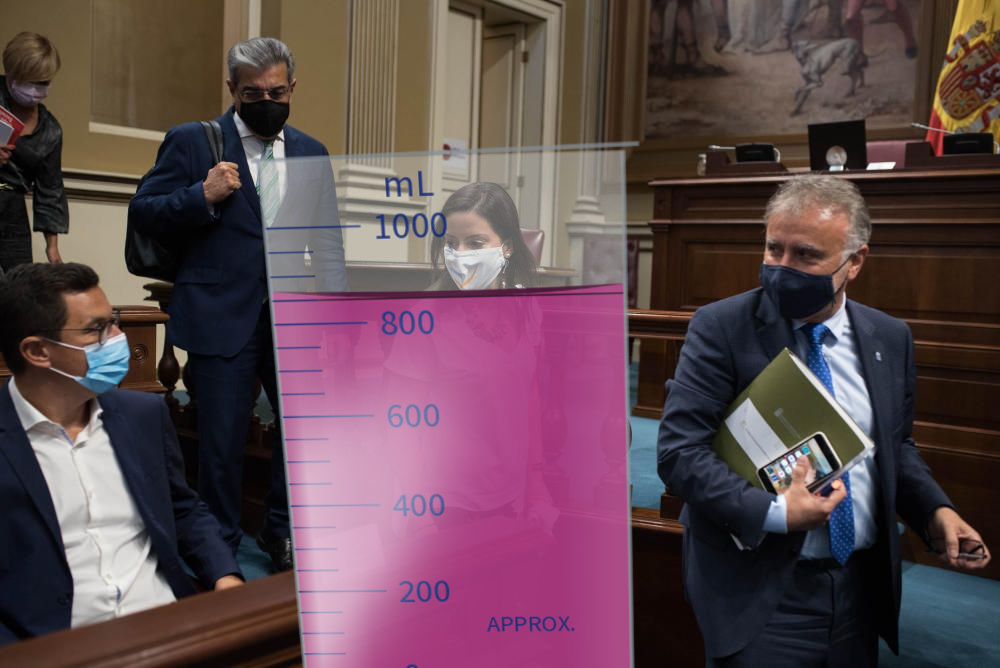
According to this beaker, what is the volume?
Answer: 850 mL
